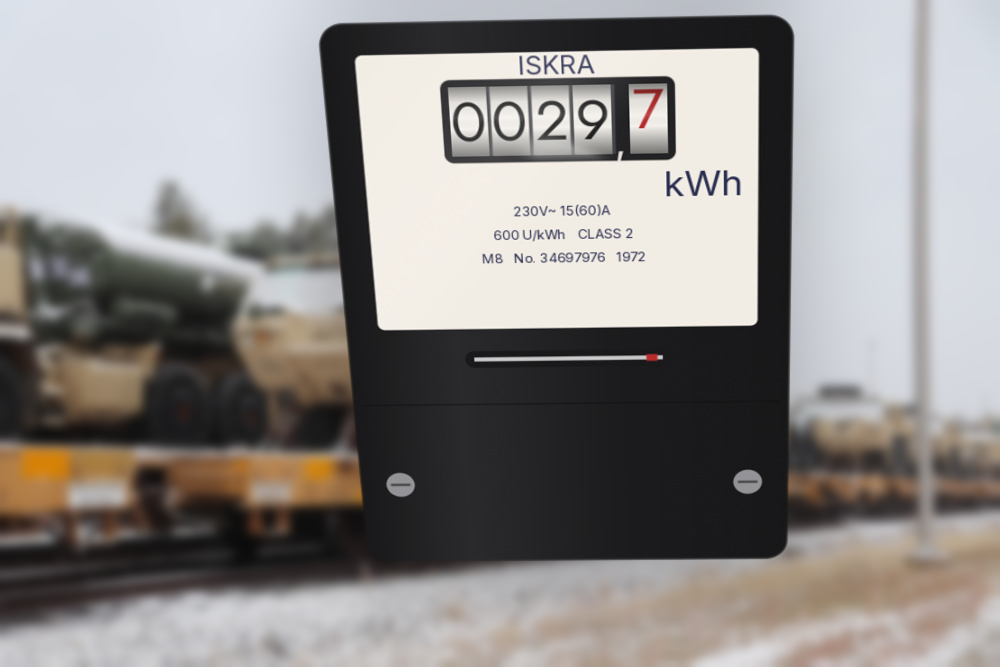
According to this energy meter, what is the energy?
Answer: 29.7 kWh
